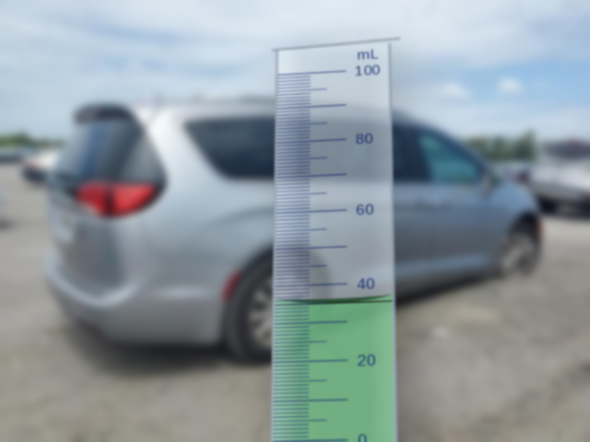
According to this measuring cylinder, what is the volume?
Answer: 35 mL
